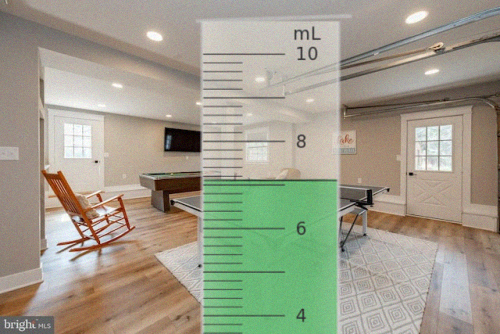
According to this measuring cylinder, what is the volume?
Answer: 7.1 mL
